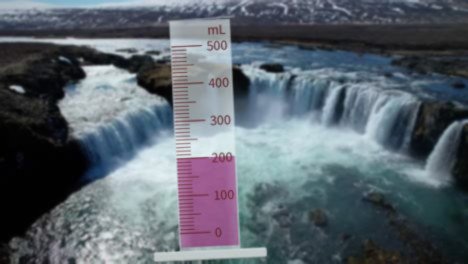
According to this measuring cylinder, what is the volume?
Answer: 200 mL
